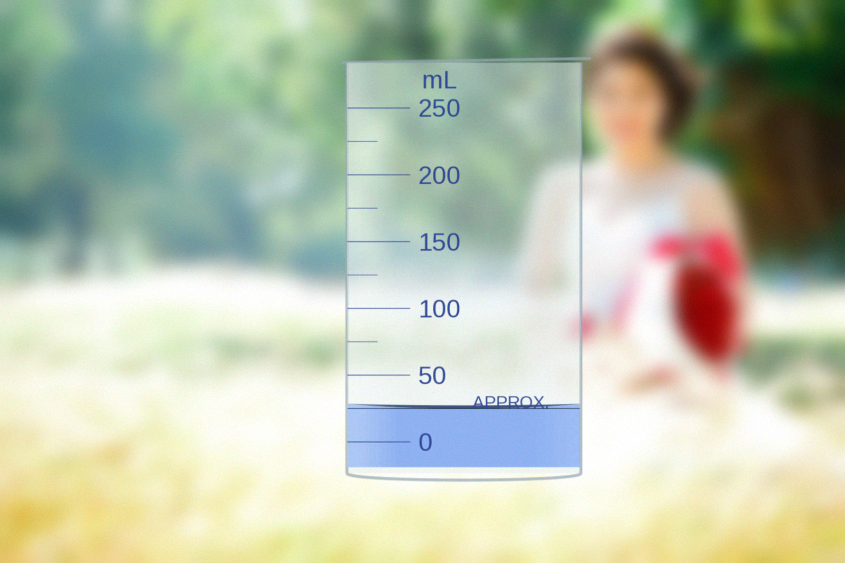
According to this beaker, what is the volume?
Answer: 25 mL
